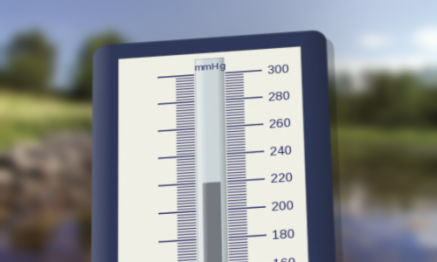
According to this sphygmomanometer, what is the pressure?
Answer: 220 mmHg
